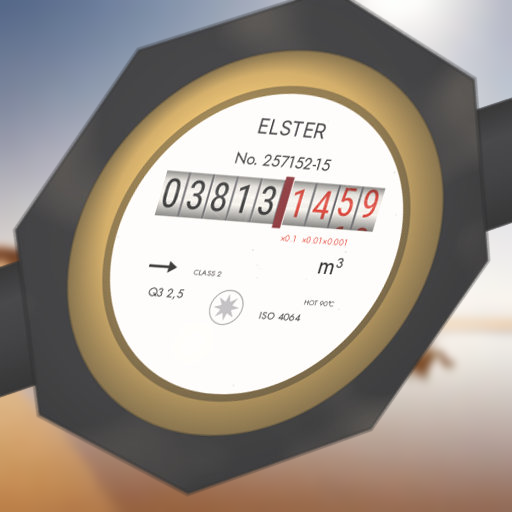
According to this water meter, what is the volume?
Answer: 3813.1459 m³
